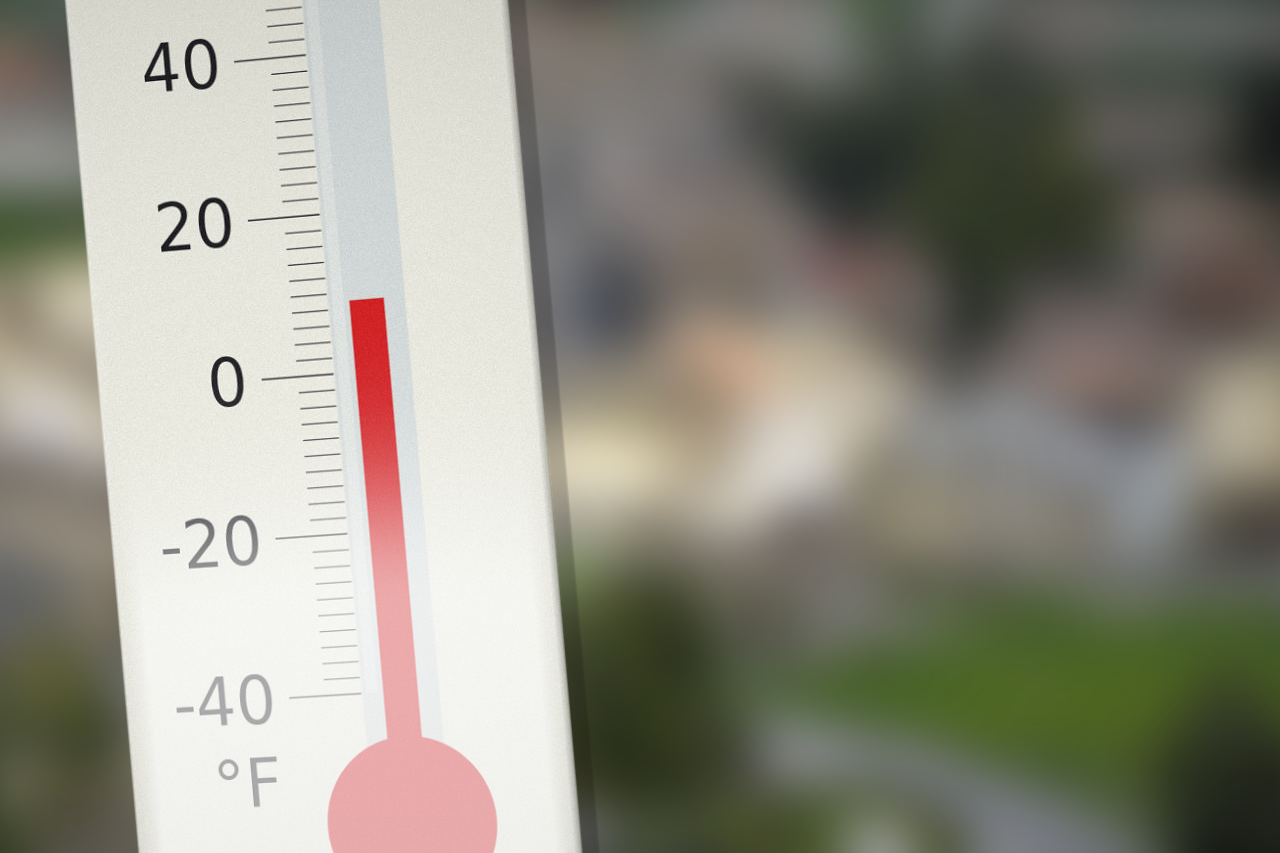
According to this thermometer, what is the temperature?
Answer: 9 °F
